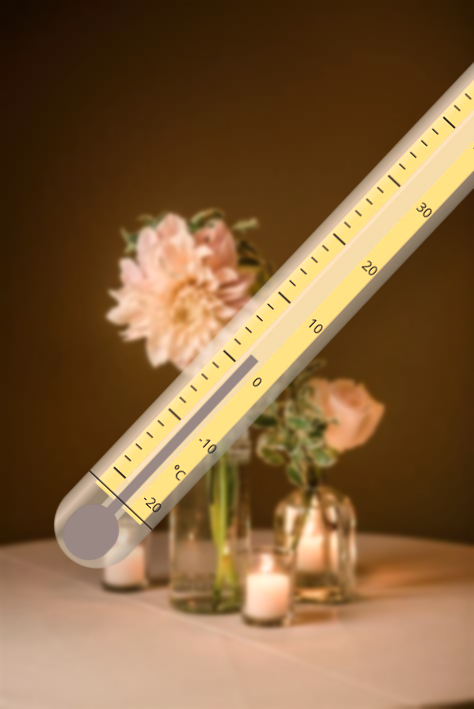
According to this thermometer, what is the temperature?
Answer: 2 °C
